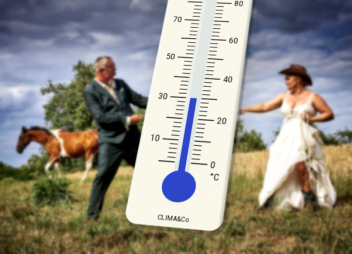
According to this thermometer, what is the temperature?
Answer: 30 °C
